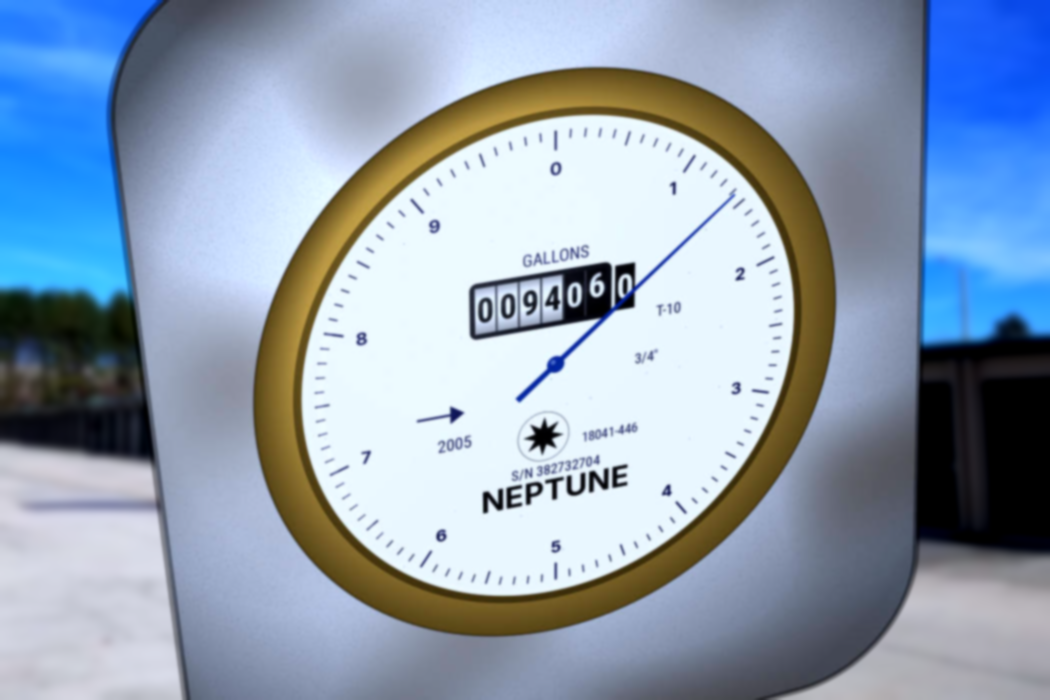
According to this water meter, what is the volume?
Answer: 94061.4 gal
